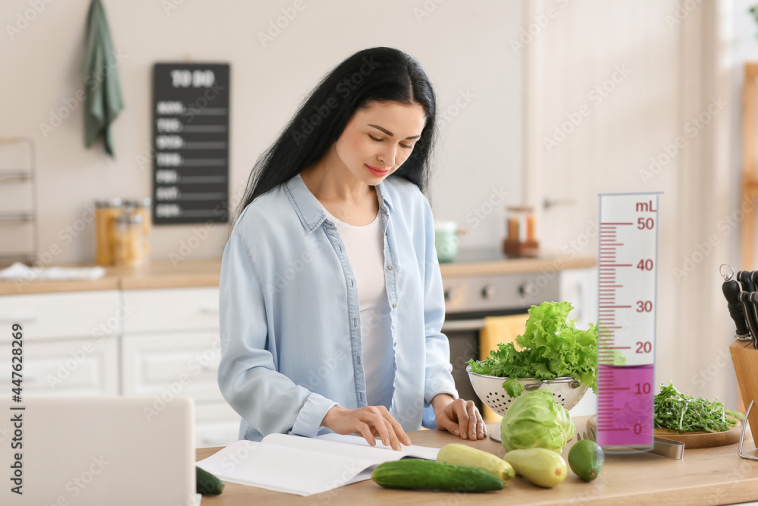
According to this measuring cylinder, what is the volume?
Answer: 15 mL
